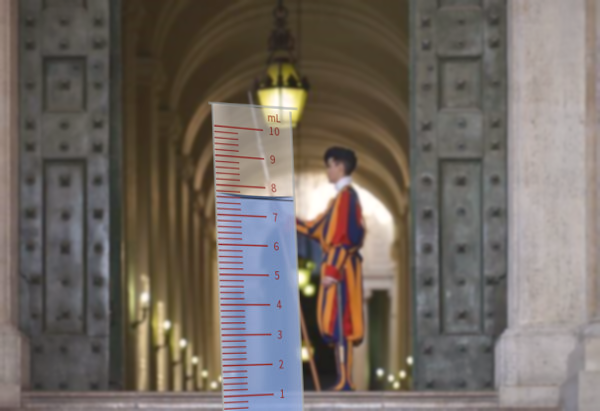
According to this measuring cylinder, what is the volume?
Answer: 7.6 mL
